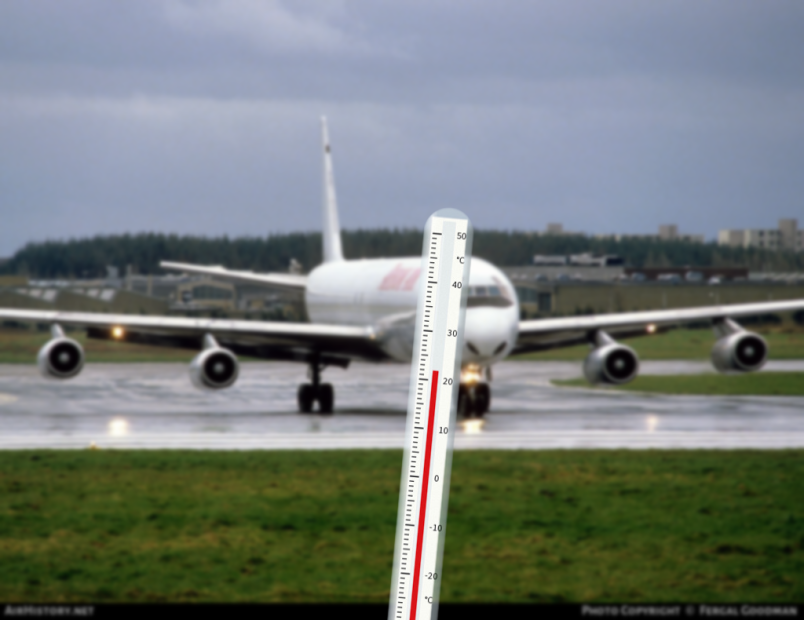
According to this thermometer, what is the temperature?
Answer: 22 °C
